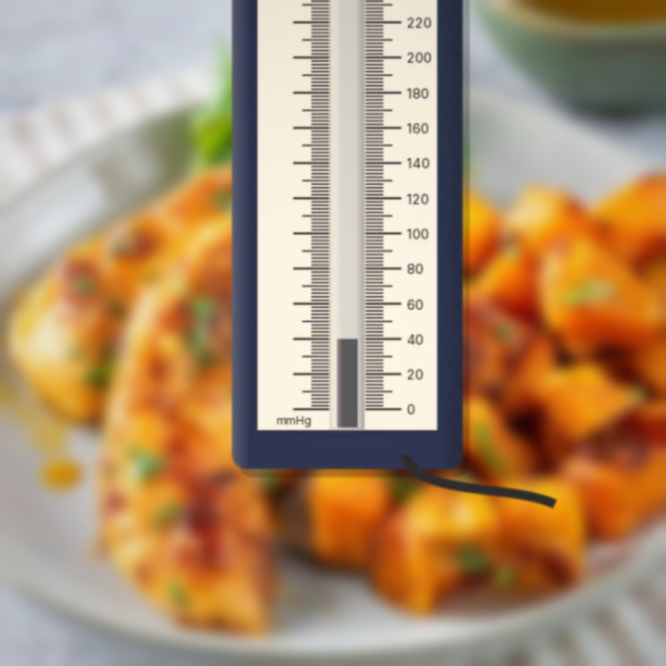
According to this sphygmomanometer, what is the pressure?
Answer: 40 mmHg
